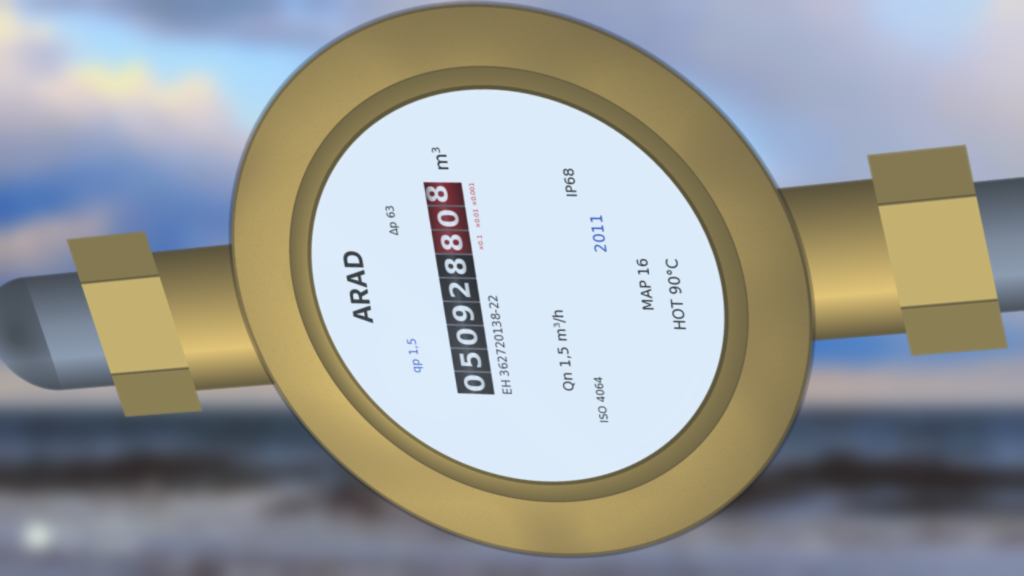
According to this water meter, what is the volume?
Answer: 50928.808 m³
